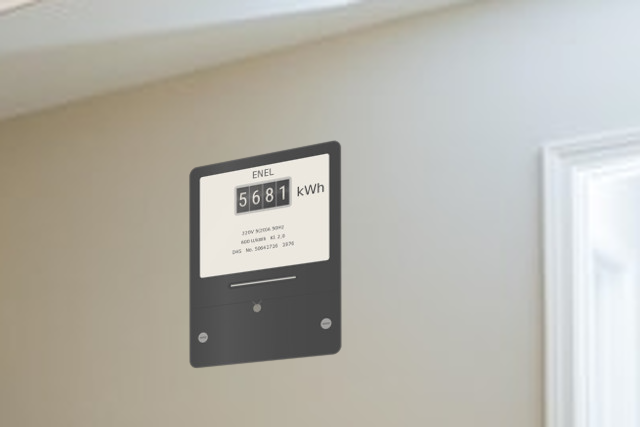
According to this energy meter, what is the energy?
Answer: 5681 kWh
